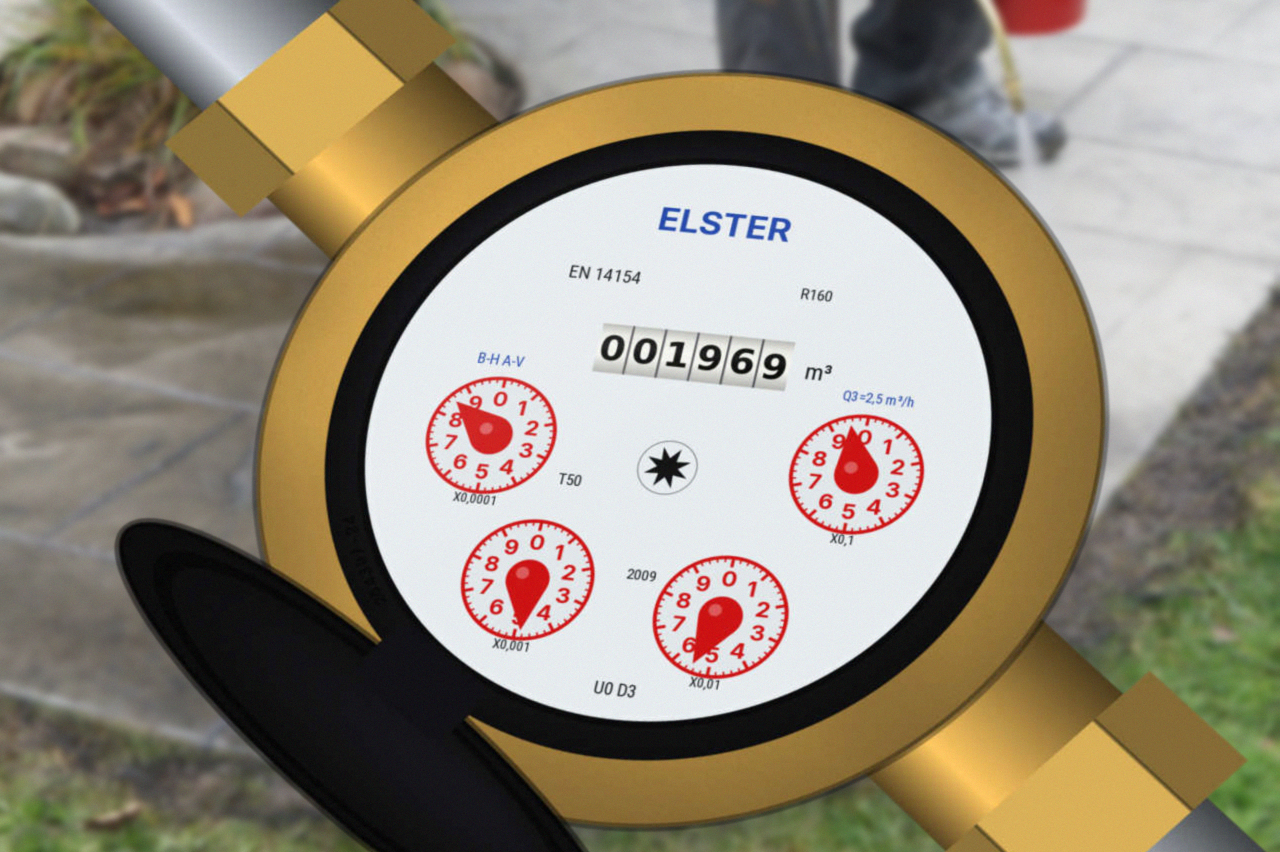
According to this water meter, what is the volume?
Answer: 1968.9548 m³
